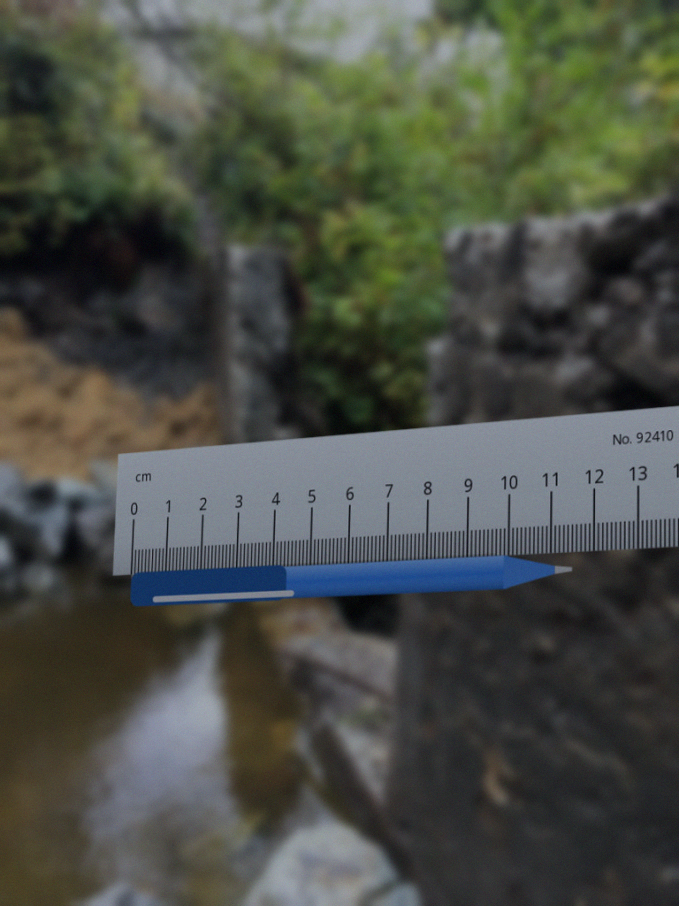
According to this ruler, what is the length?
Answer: 11.5 cm
